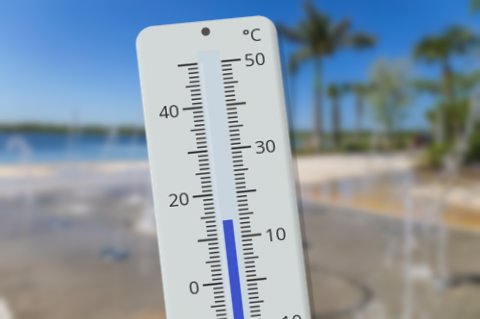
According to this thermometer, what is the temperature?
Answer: 14 °C
